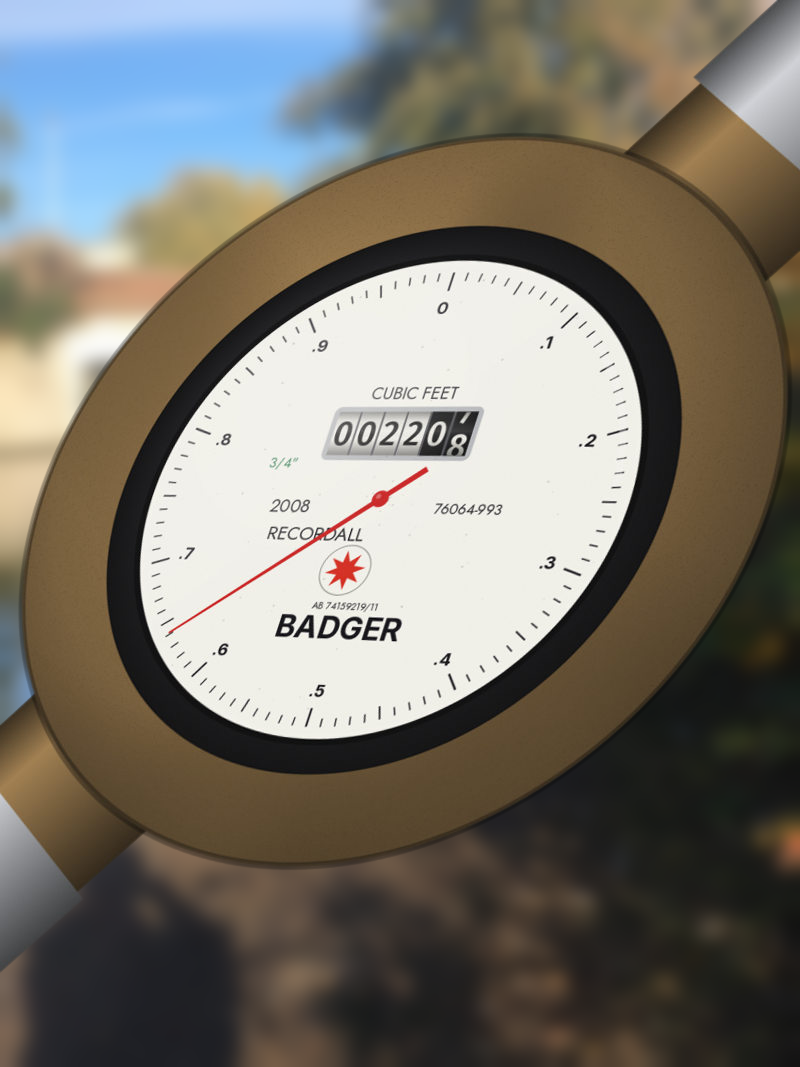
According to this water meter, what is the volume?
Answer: 2207.64 ft³
